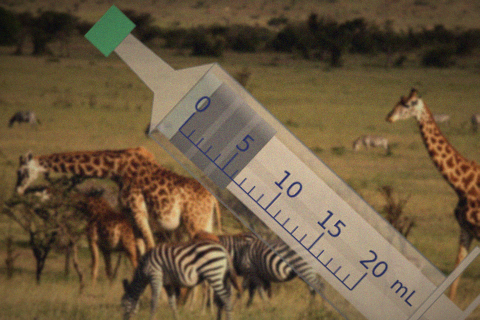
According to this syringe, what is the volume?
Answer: 0 mL
